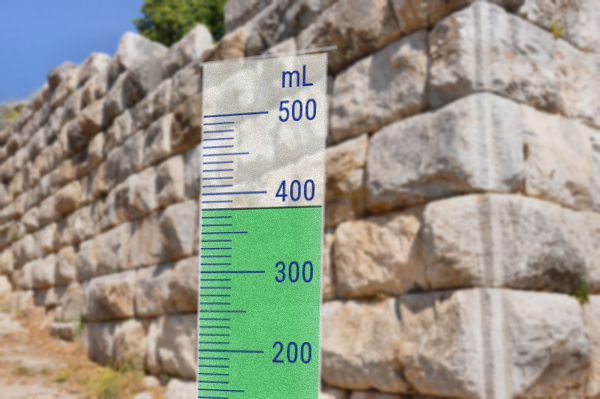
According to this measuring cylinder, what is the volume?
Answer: 380 mL
